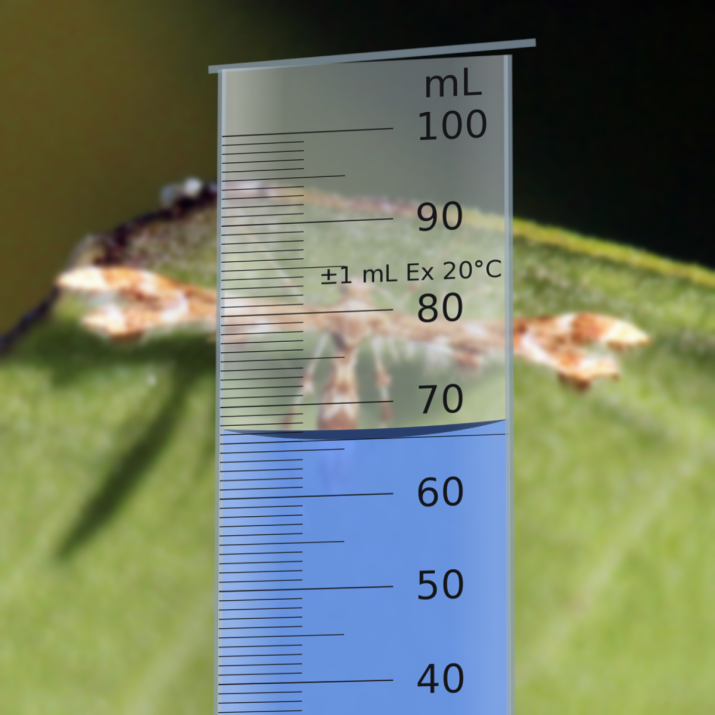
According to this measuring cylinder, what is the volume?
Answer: 66 mL
